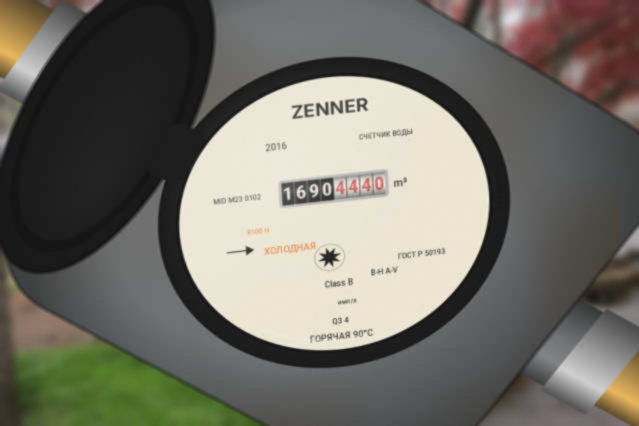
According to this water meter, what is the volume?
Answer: 1690.4440 m³
